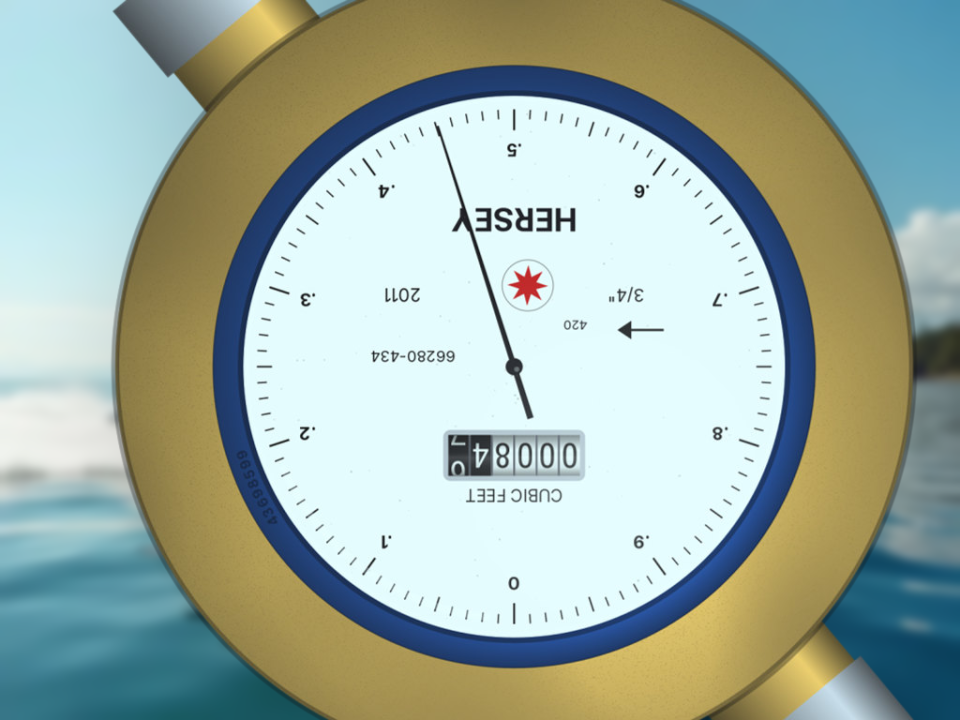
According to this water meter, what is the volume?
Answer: 846.45 ft³
